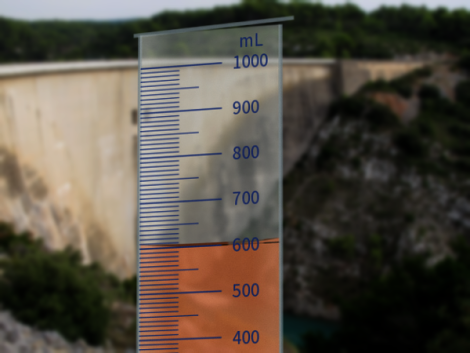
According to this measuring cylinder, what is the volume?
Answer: 600 mL
